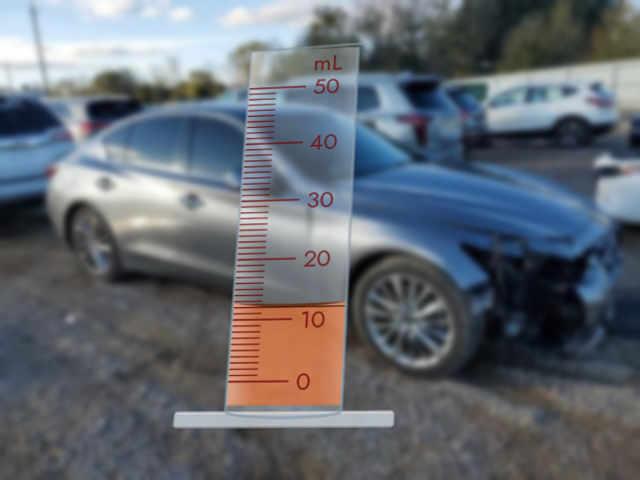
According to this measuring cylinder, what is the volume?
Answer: 12 mL
